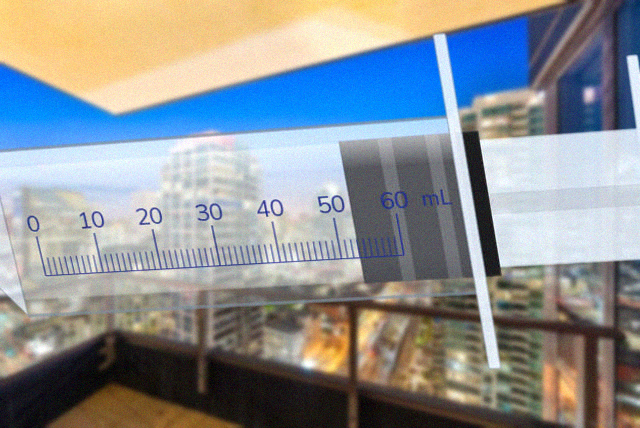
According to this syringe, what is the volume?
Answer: 53 mL
